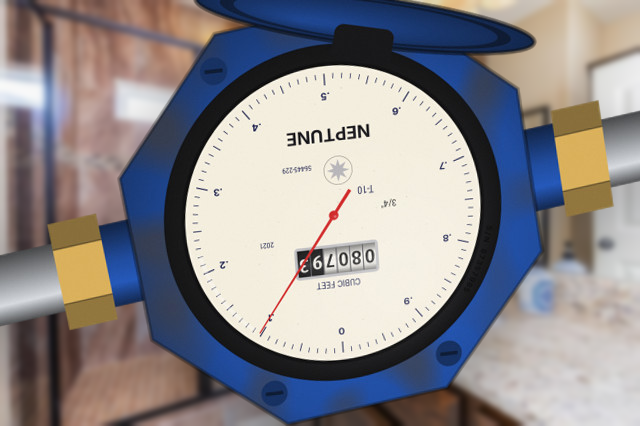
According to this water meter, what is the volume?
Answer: 80793.10 ft³
